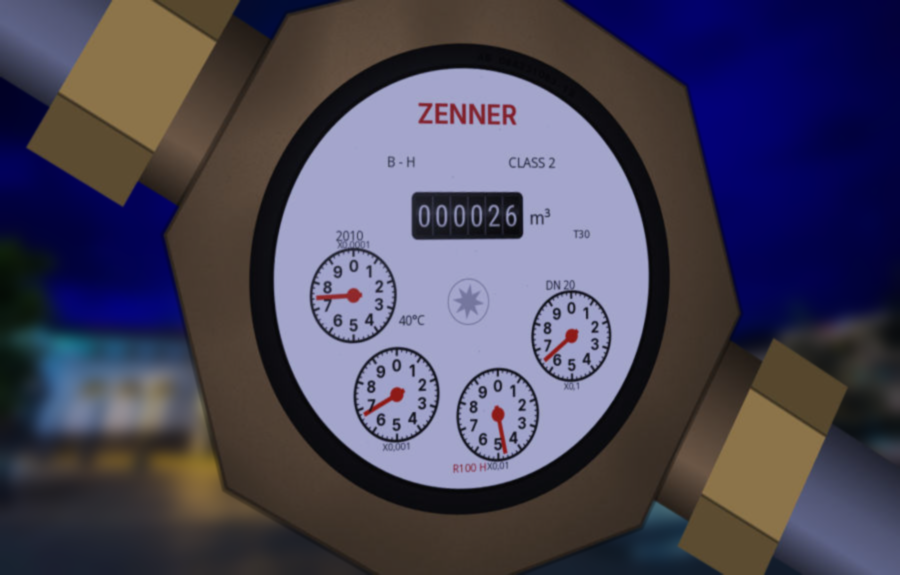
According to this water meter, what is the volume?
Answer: 26.6467 m³
